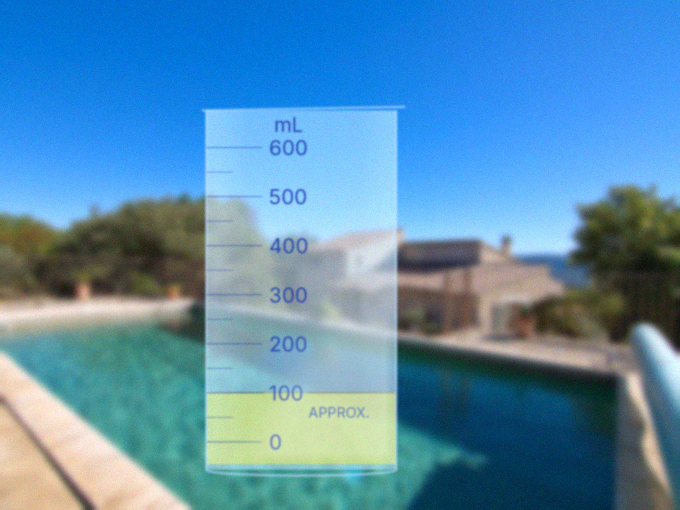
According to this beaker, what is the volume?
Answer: 100 mL
